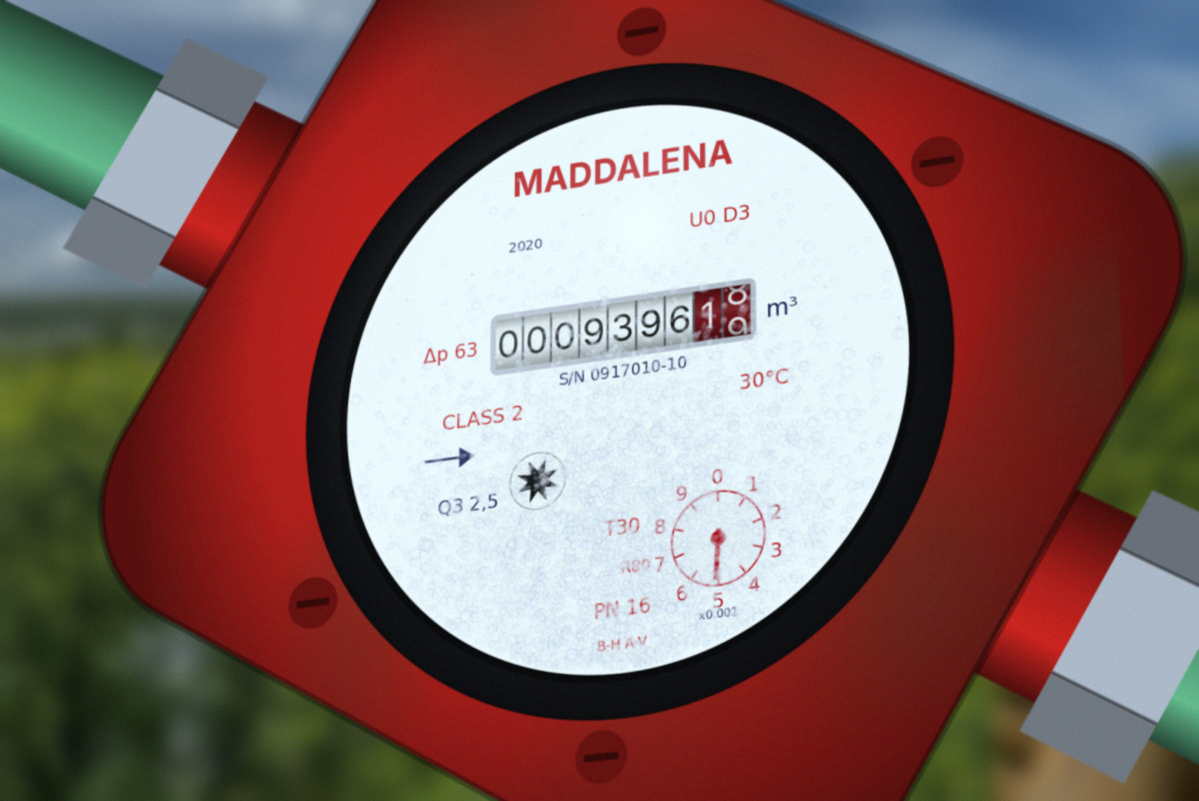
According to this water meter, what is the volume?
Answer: 9396.185 m³
